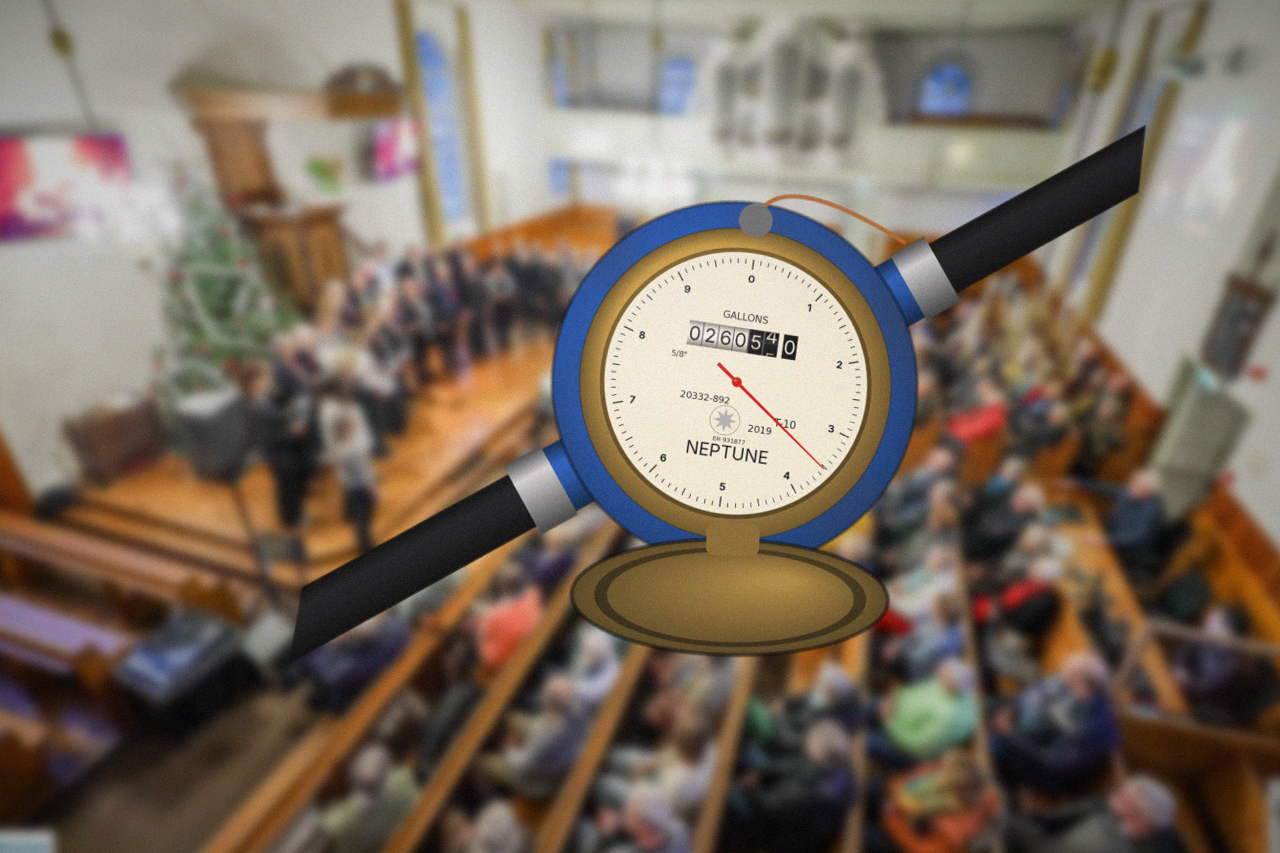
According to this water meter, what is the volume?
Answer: 260543.5 gal
